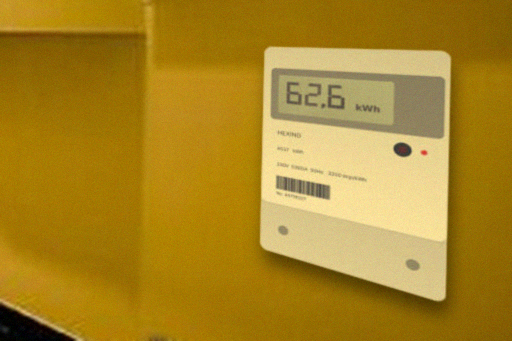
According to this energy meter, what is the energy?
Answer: 62.6 kWh
